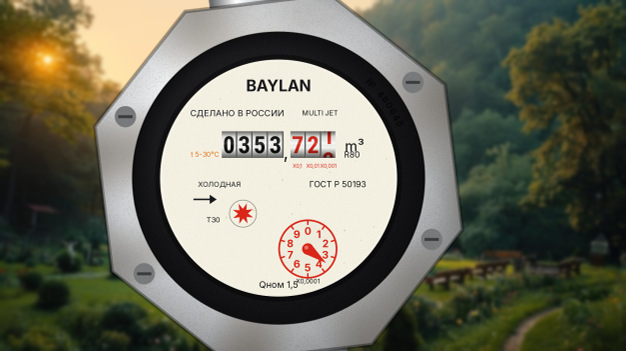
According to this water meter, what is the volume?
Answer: 353.7213 m³
